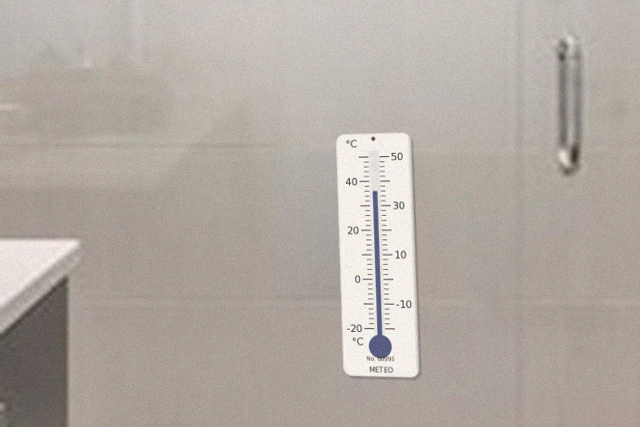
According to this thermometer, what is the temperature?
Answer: 36 °C
